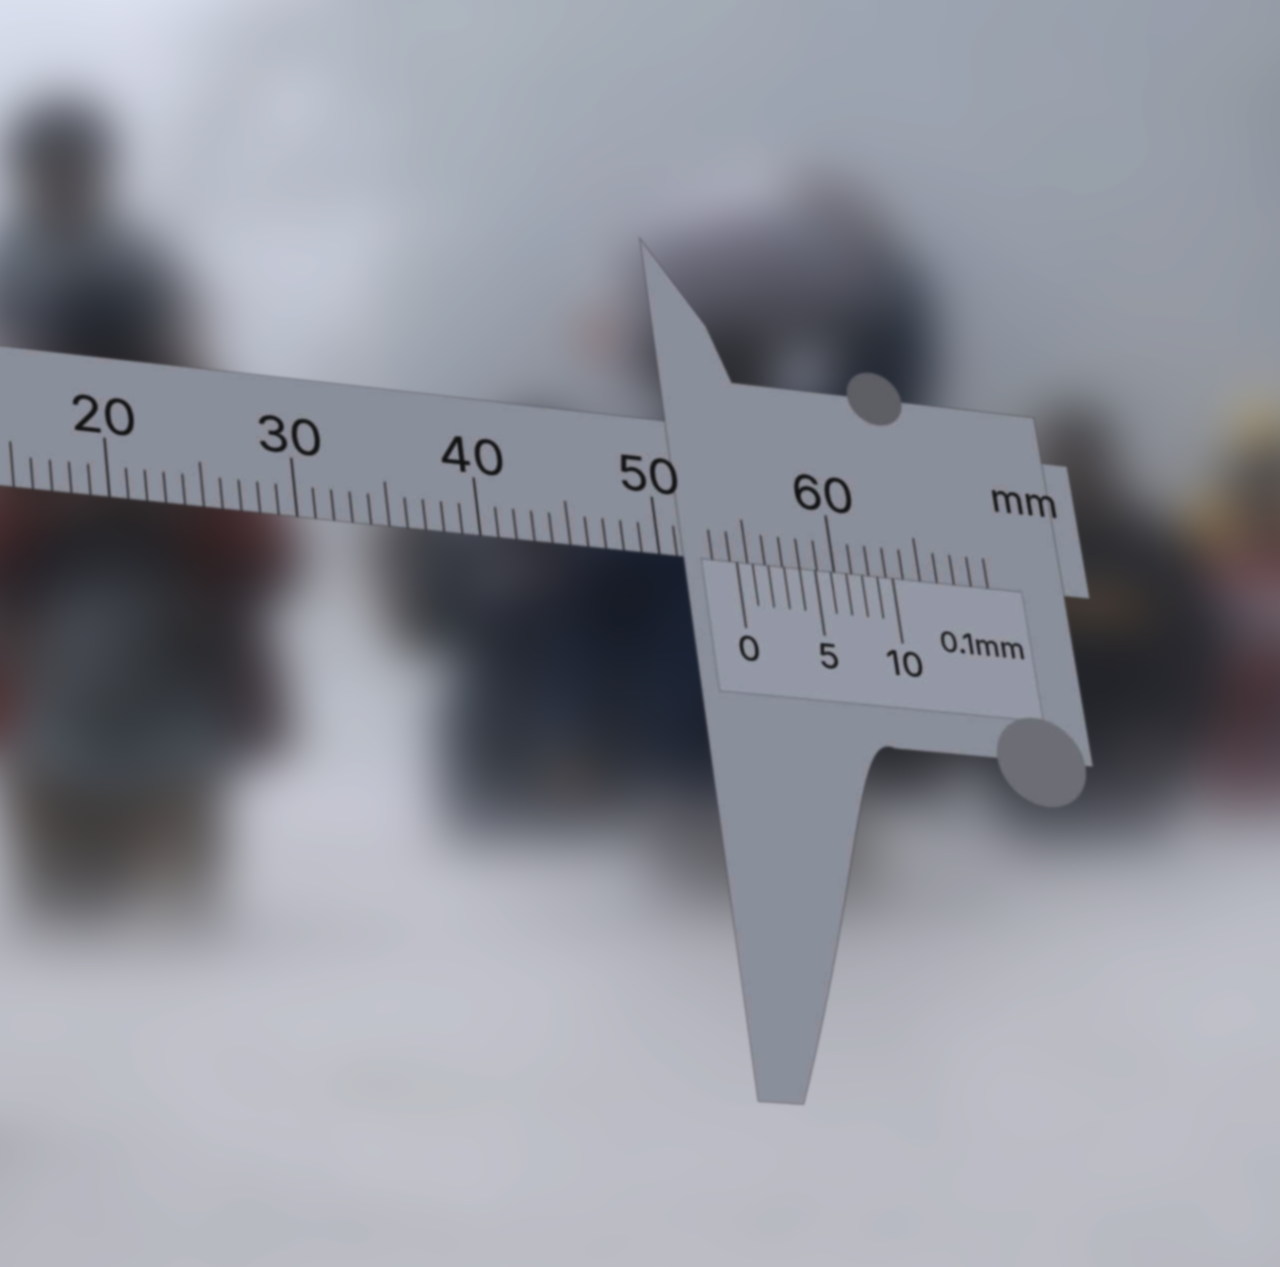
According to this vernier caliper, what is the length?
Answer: 54.4 mm
